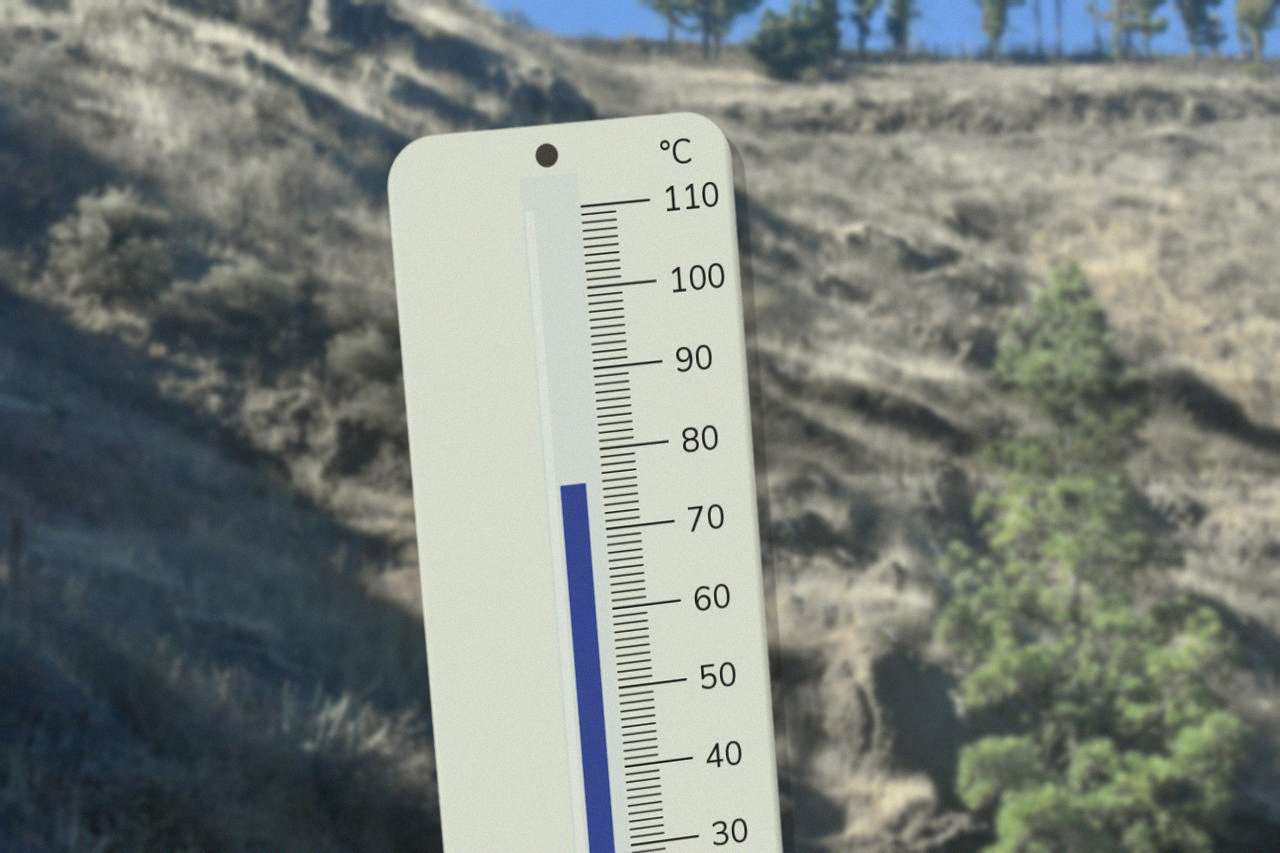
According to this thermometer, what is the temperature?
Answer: 76 °C
